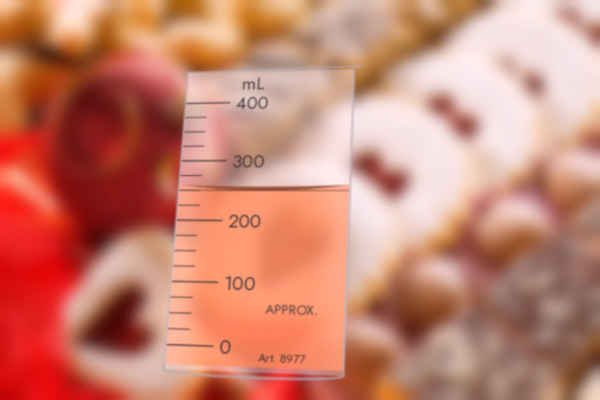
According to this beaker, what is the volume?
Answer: 250 mL
